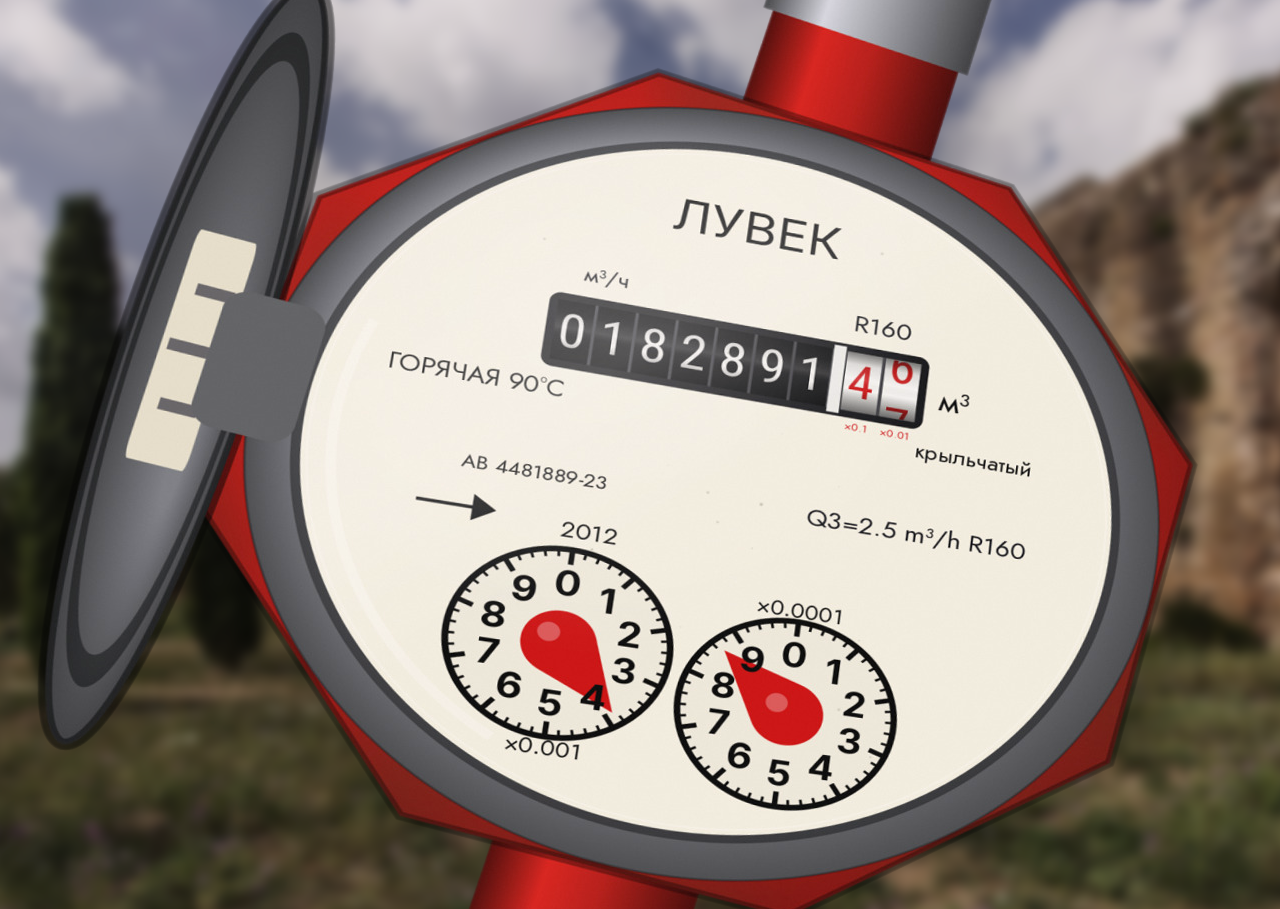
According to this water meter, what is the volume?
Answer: 182891.4638 m³
